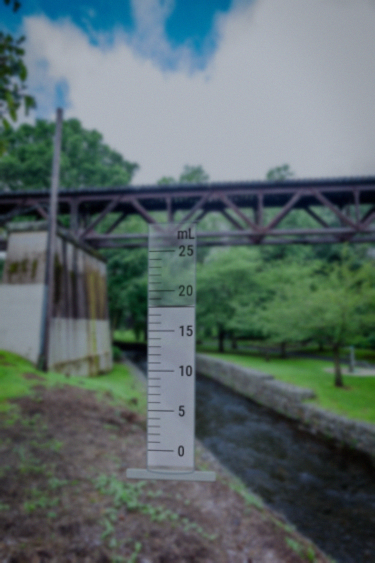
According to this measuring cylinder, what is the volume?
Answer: 18 mL
